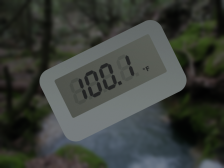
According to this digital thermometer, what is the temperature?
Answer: 100.1 °F
